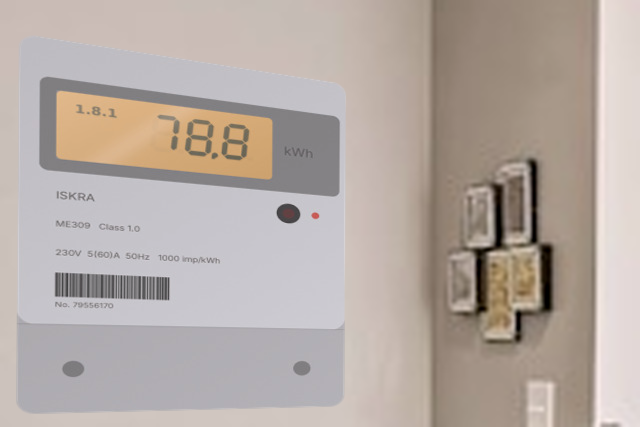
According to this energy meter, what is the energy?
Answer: 78.8 kWh
